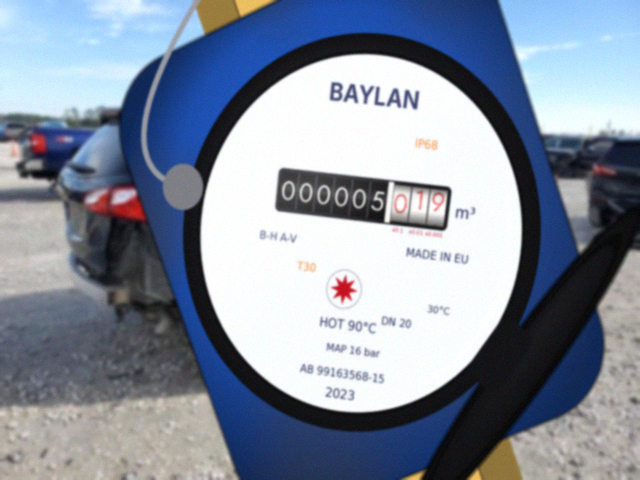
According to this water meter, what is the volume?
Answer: 5.019 m³
